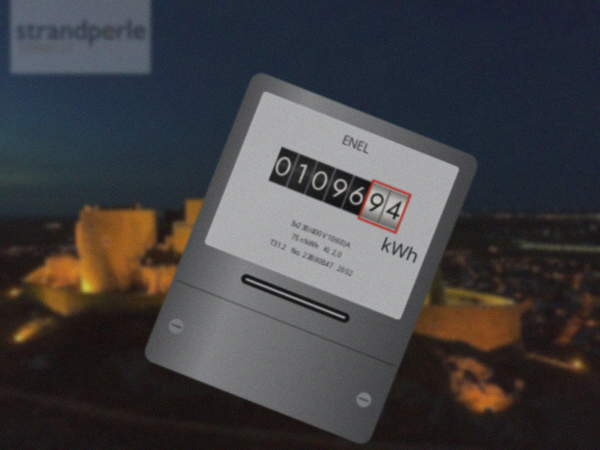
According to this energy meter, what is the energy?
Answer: 1096.94 kWh
